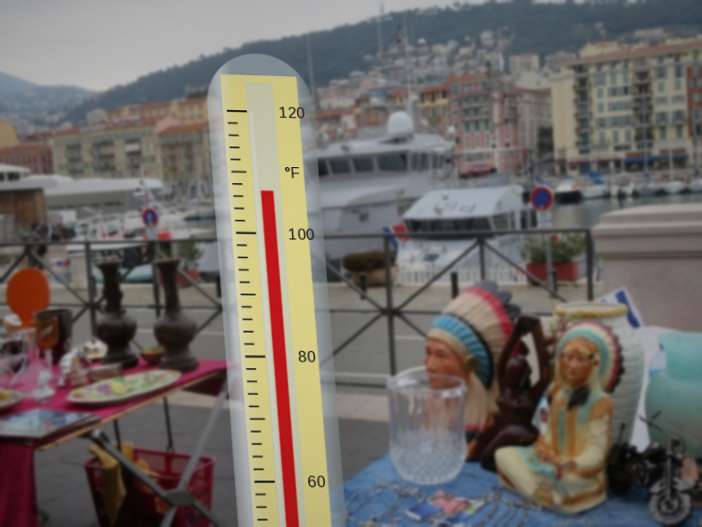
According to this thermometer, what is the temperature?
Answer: 107 °F
